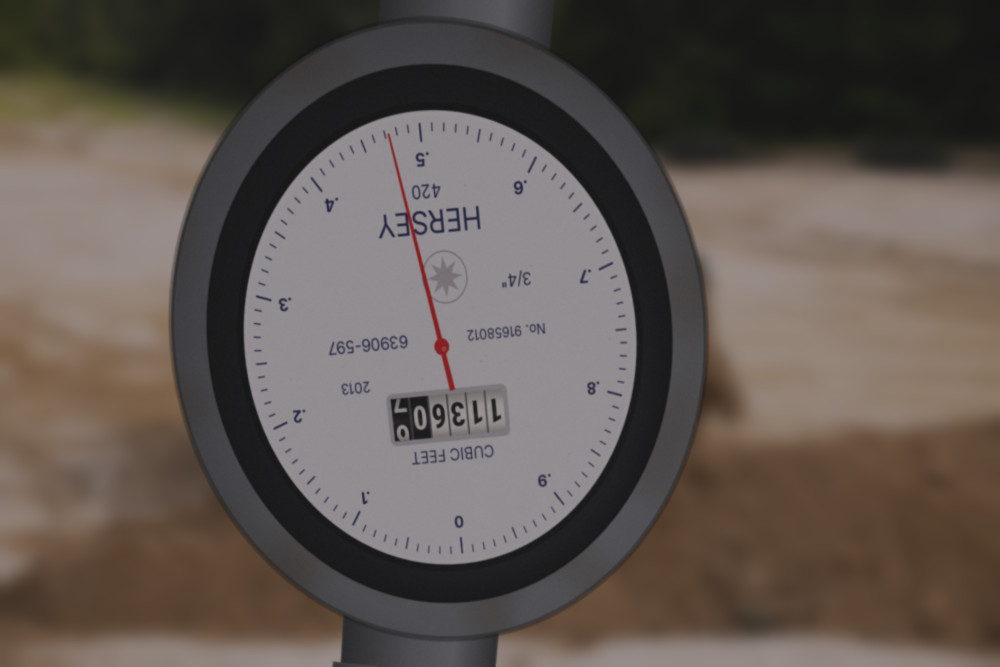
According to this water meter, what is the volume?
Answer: 113606.47 ft³
